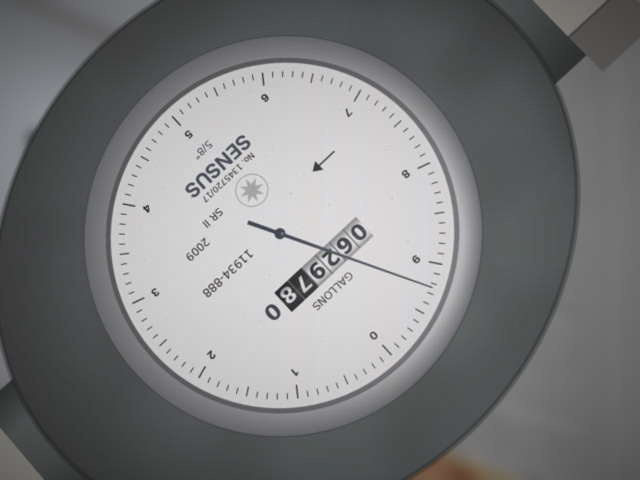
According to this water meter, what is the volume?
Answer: 629779.2 gal
